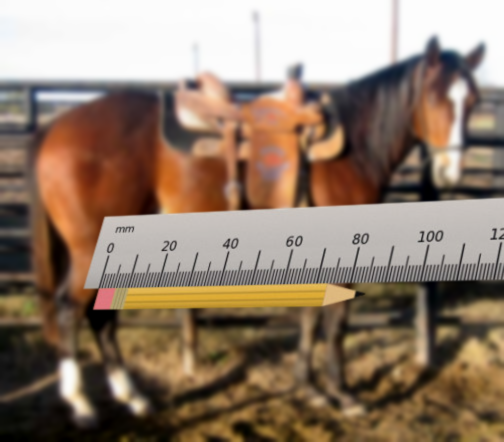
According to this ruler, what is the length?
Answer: 85 mm
